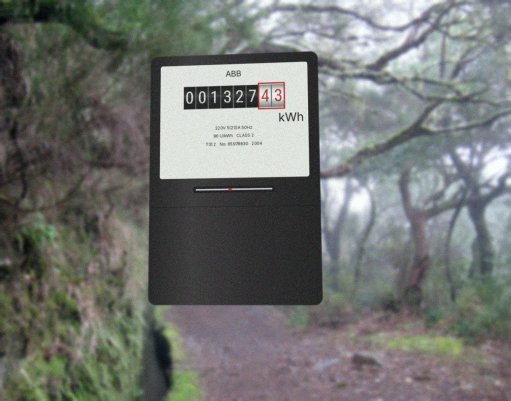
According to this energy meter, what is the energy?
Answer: 1327.43 kWh
